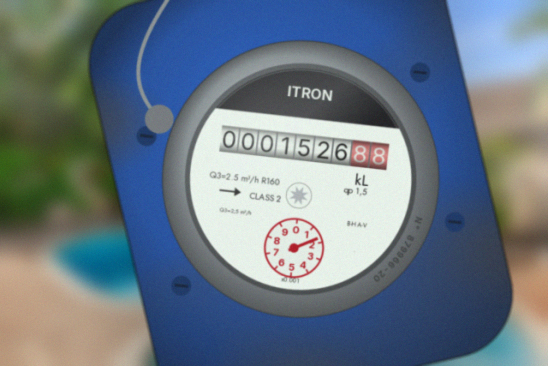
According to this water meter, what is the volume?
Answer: 1526.881 kL
